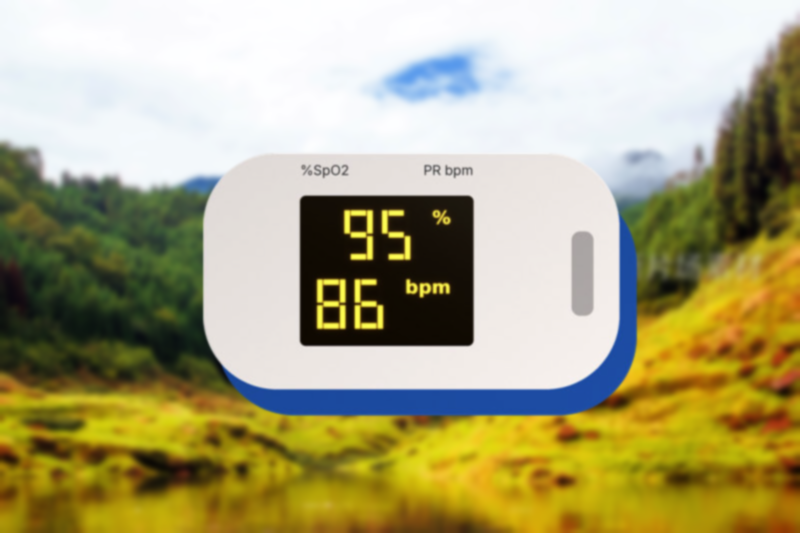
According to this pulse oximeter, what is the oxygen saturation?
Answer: 95 %
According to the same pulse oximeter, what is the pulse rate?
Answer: 86 bpm
